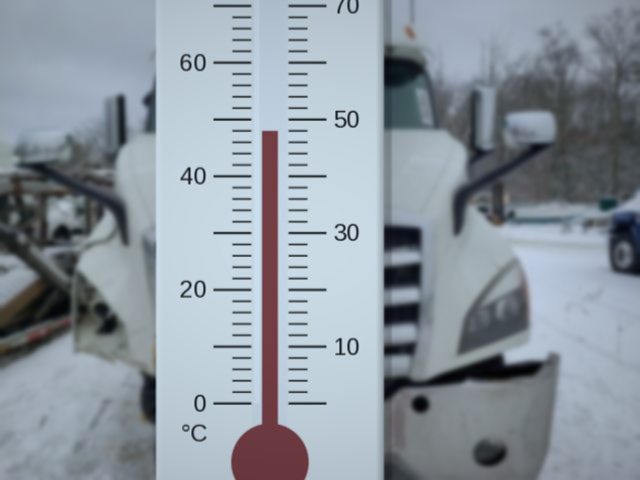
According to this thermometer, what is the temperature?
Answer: 48 °C
